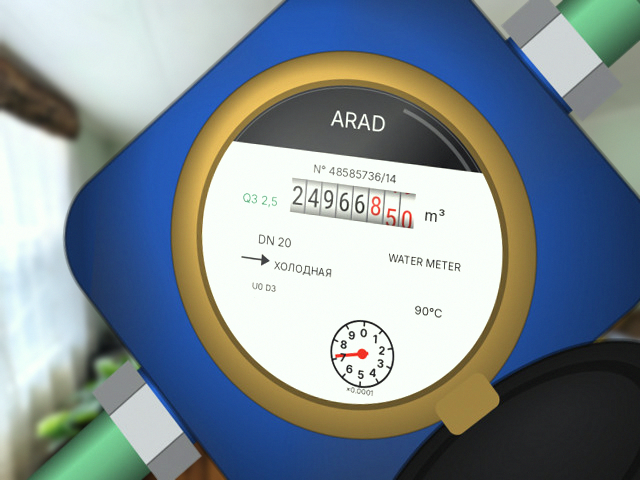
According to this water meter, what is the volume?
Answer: 24966.8497 m³
